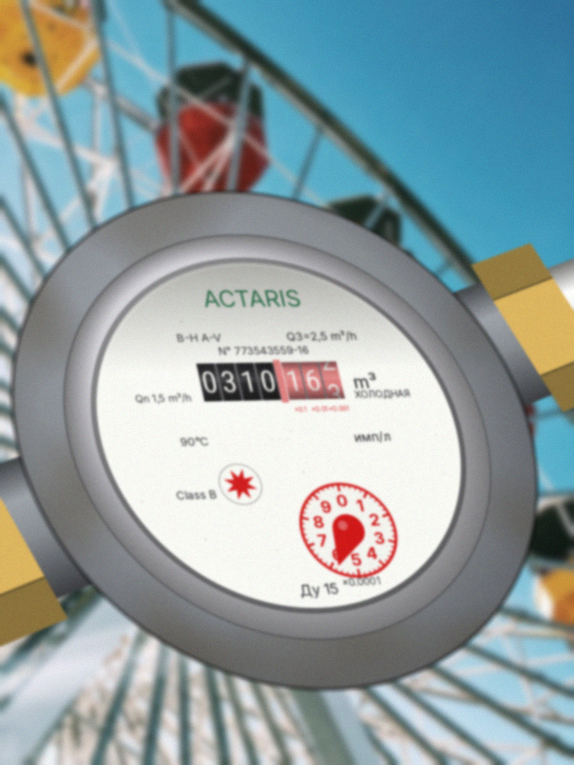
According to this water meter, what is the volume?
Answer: 310.1625 m³
